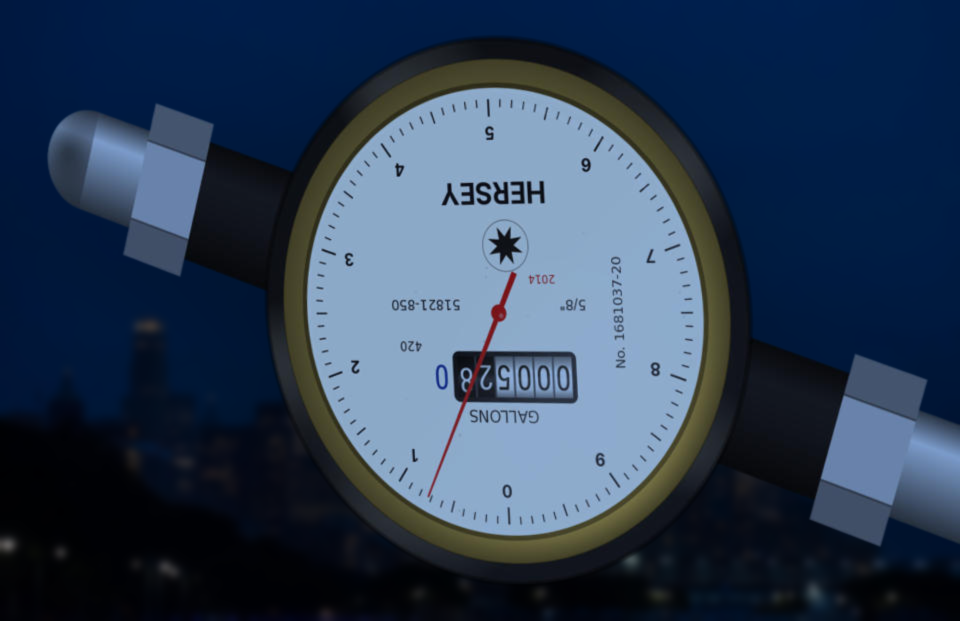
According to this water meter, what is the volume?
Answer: 5280.7 gal
